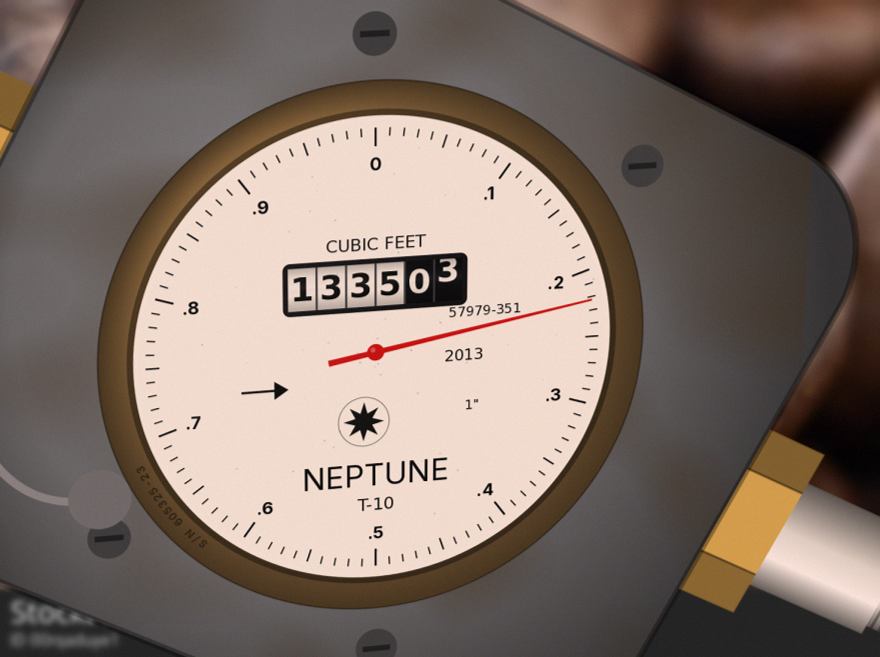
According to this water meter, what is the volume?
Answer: 133503.22 ft³
